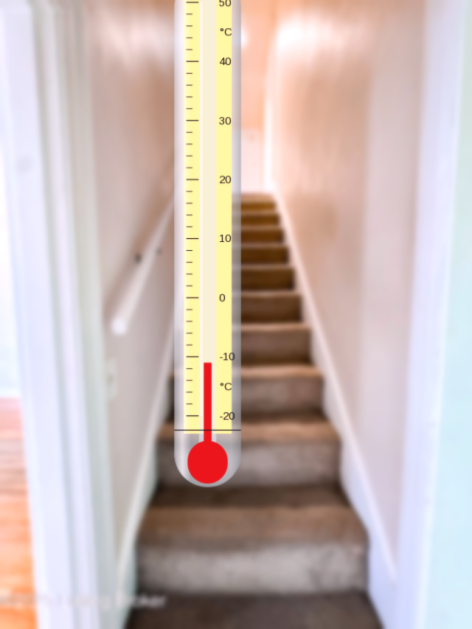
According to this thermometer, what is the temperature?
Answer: -11 °C
